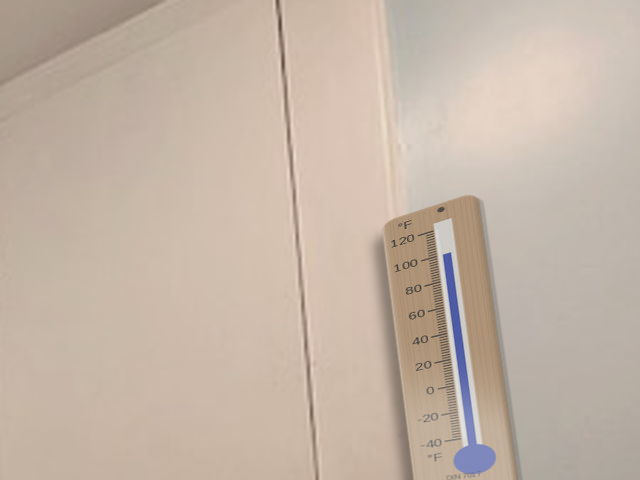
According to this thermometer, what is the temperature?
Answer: 100 °F
